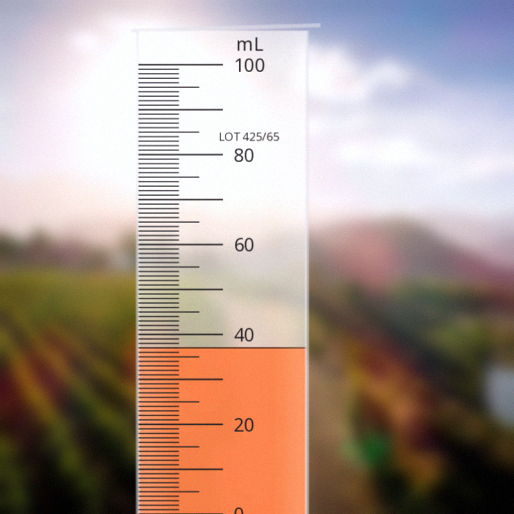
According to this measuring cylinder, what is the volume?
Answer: 37 mL
